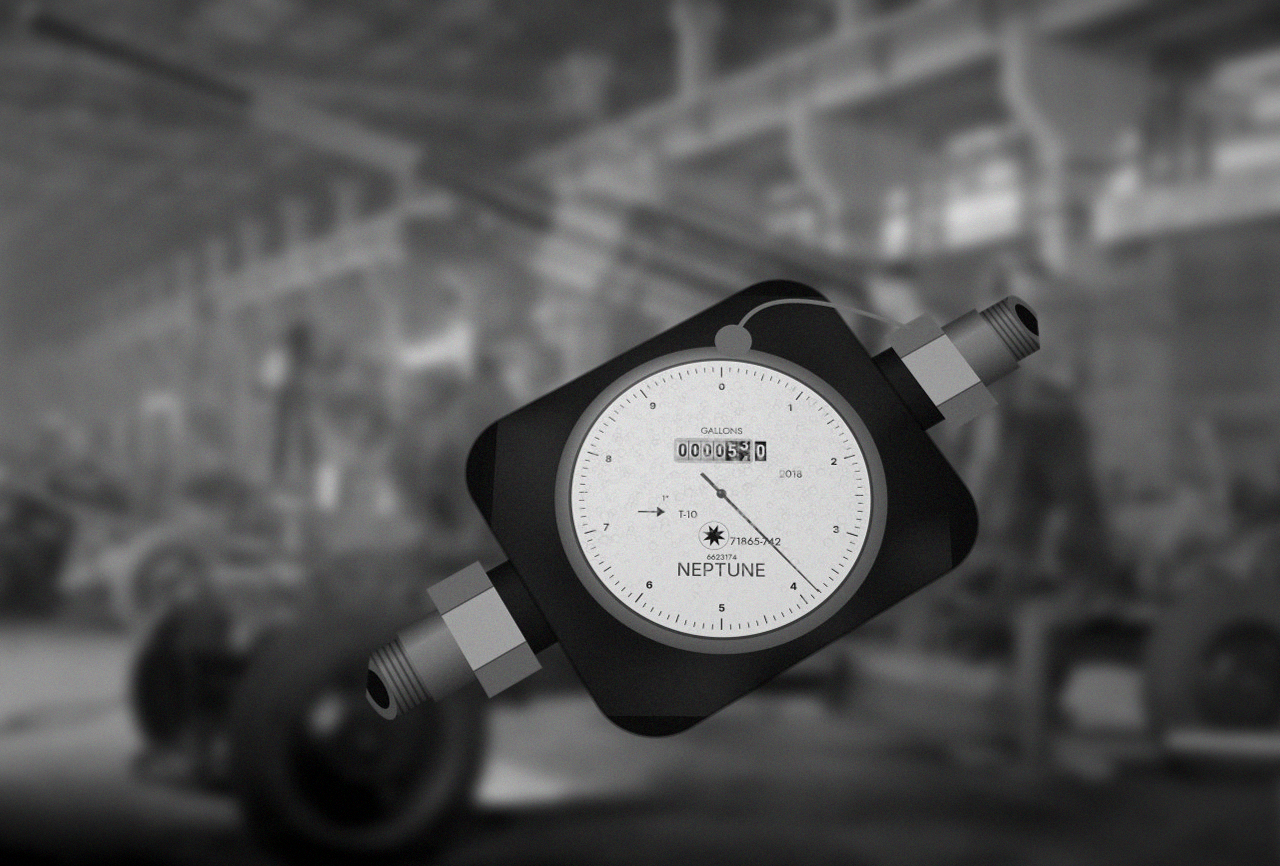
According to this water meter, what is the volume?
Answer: 533.8 gal
